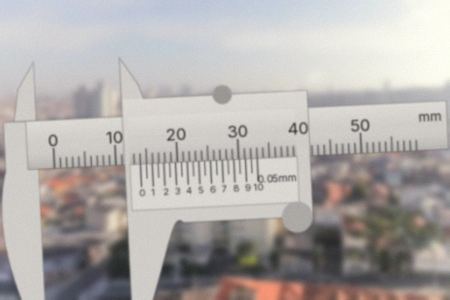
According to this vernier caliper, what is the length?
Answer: 14.0 mm
